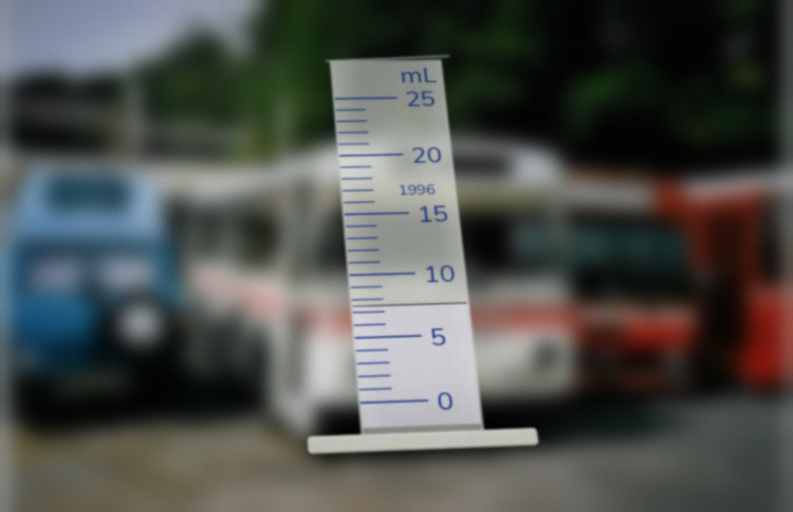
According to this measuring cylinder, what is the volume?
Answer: 7.5 mL
